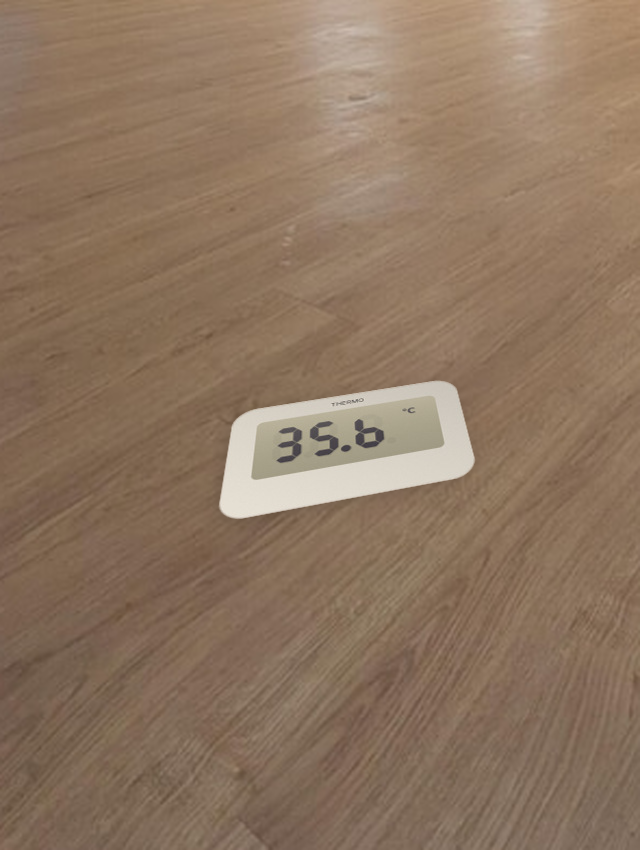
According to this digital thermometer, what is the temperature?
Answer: 35.6 °C
